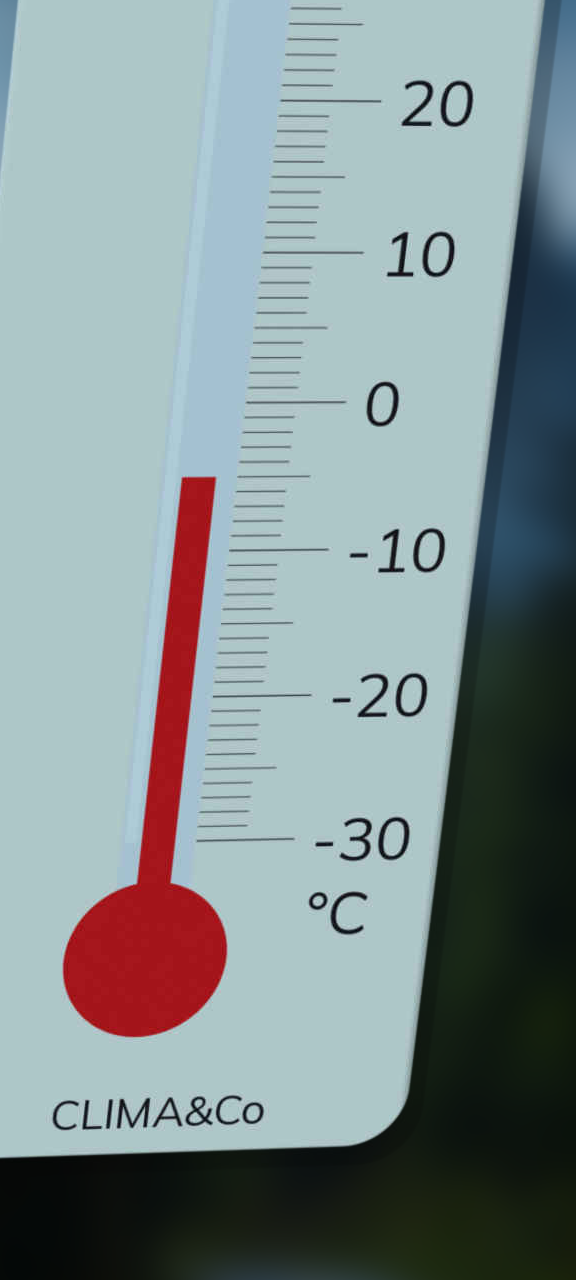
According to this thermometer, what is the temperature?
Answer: -5 °C
